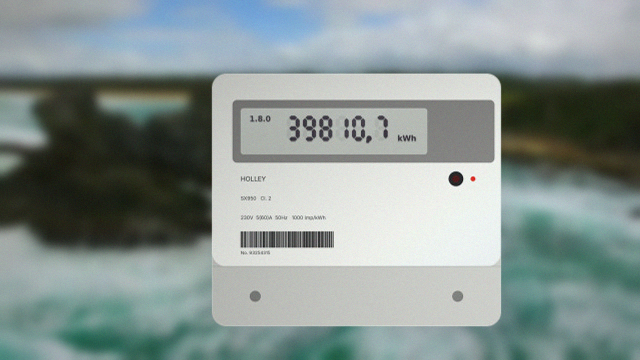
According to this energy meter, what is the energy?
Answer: 39810.7 kWh
